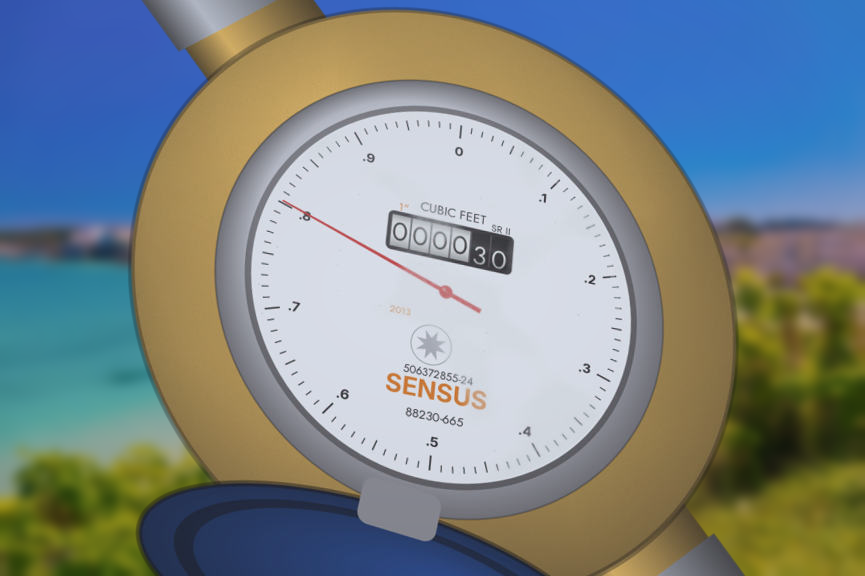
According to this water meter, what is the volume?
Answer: 29.80 ft³
